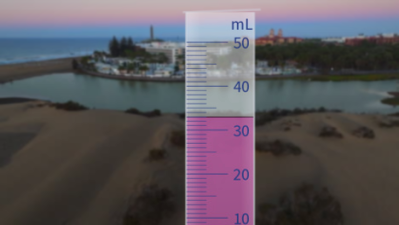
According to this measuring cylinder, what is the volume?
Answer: 33 mL
